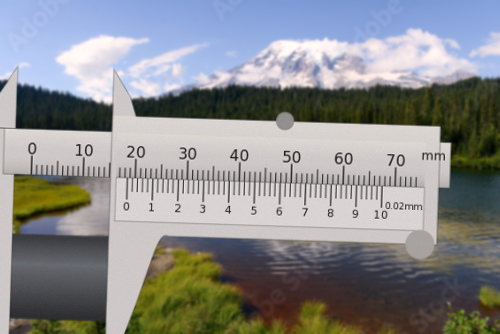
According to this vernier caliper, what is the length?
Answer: 18.5 mm
